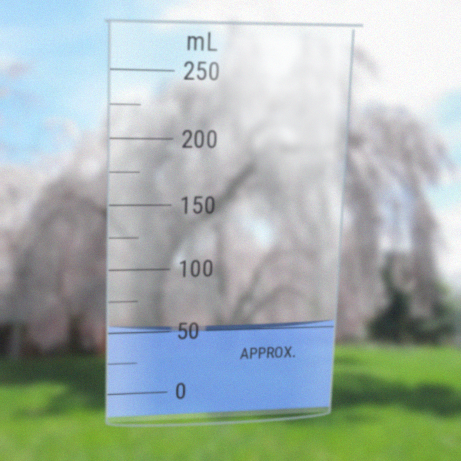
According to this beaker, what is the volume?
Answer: 50 mL
